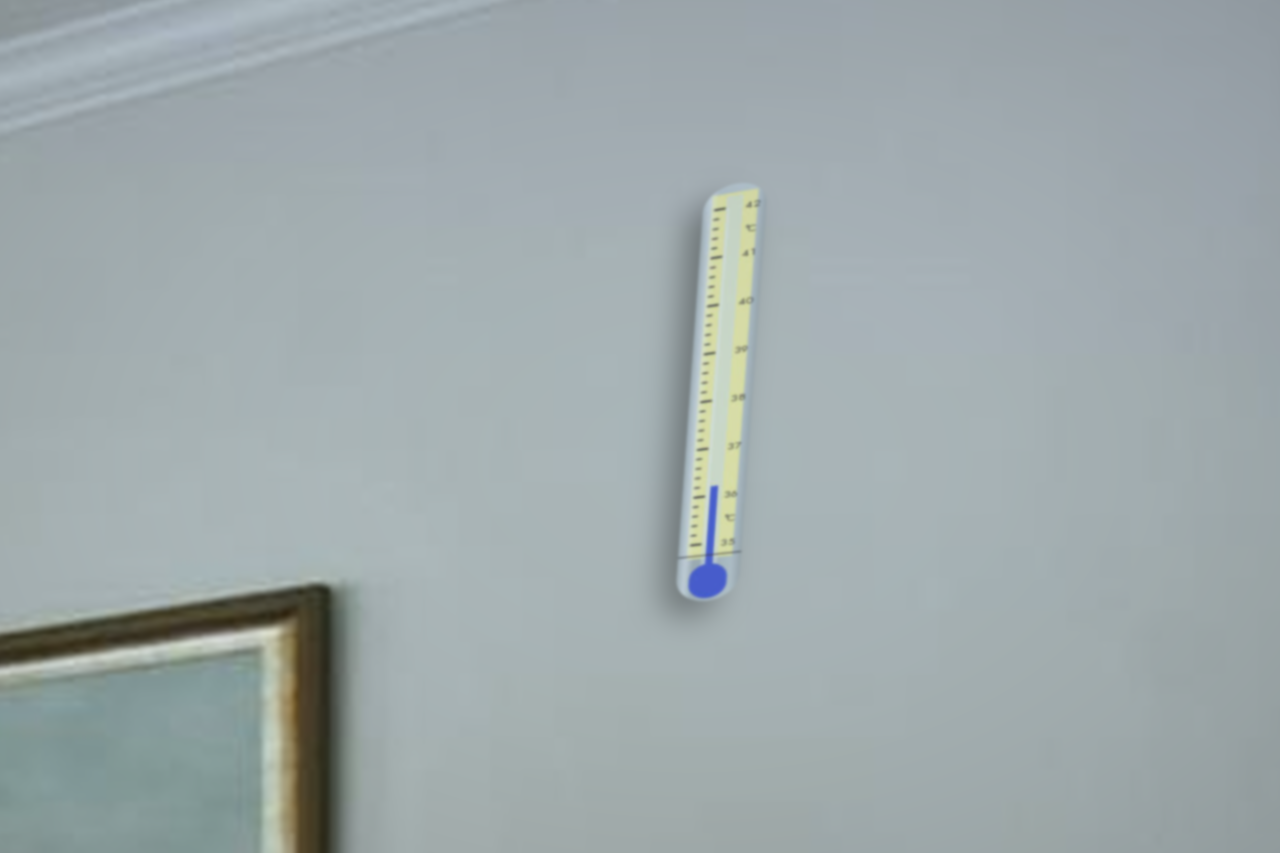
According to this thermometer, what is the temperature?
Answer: 36.2 °C
